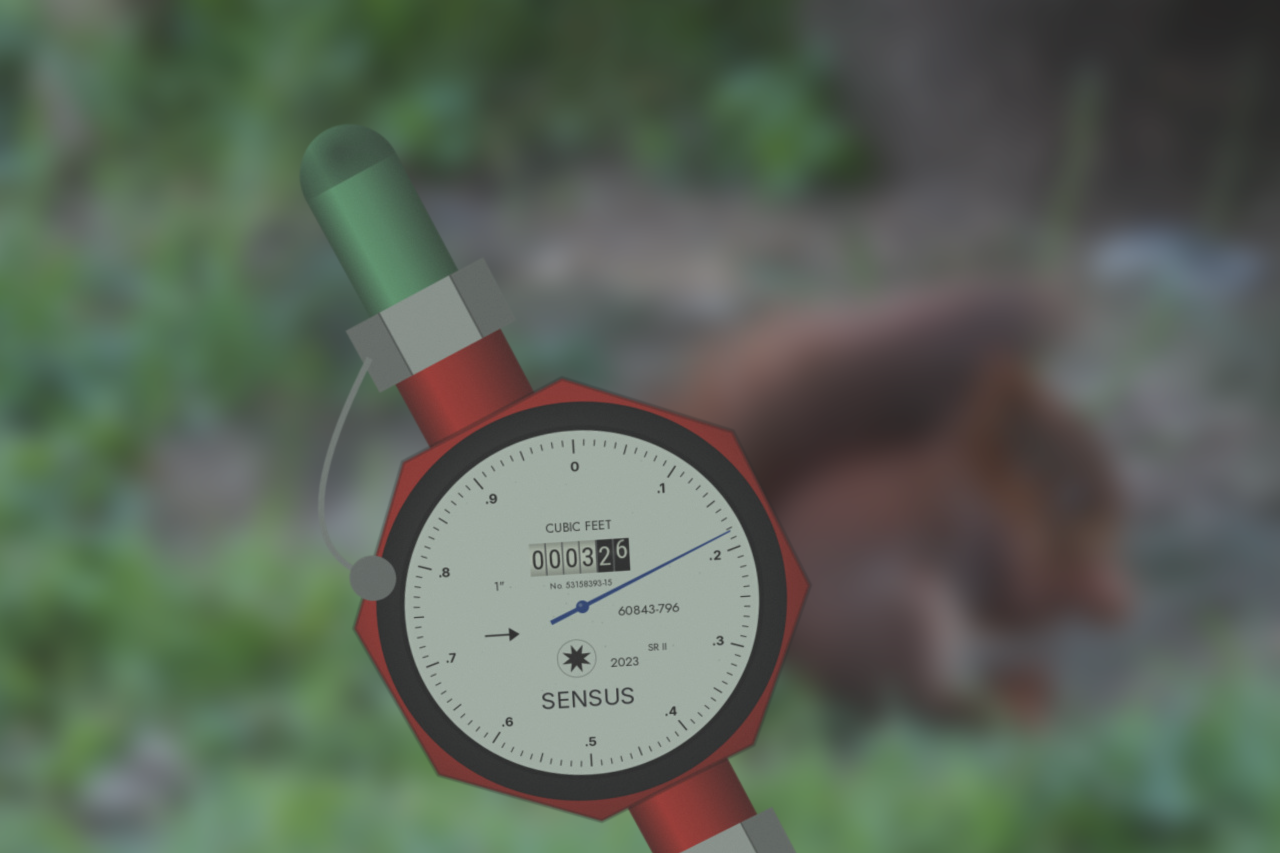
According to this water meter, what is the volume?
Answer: 326.18 ft³
